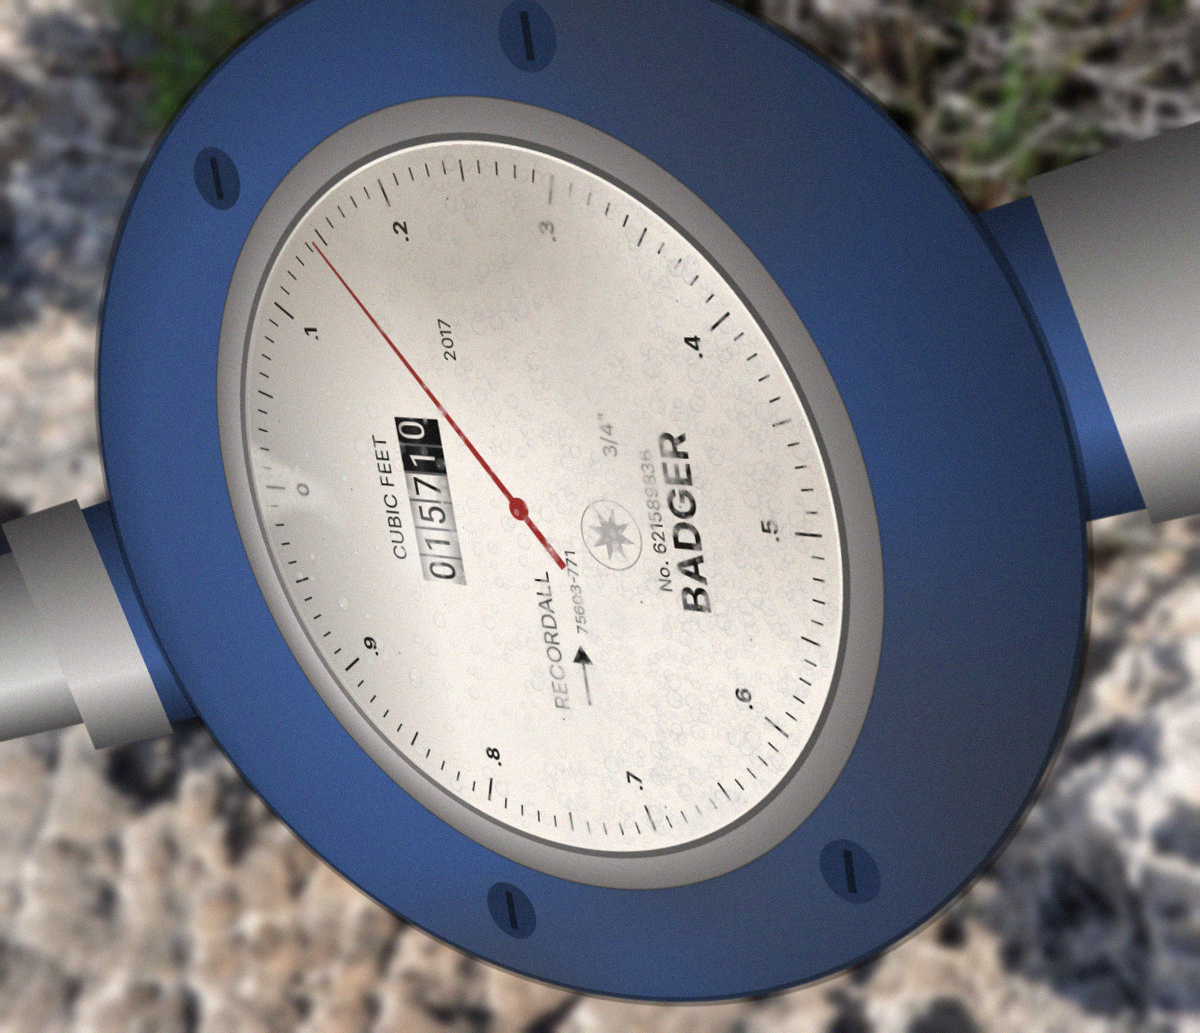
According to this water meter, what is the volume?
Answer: 15710.14 ft³
